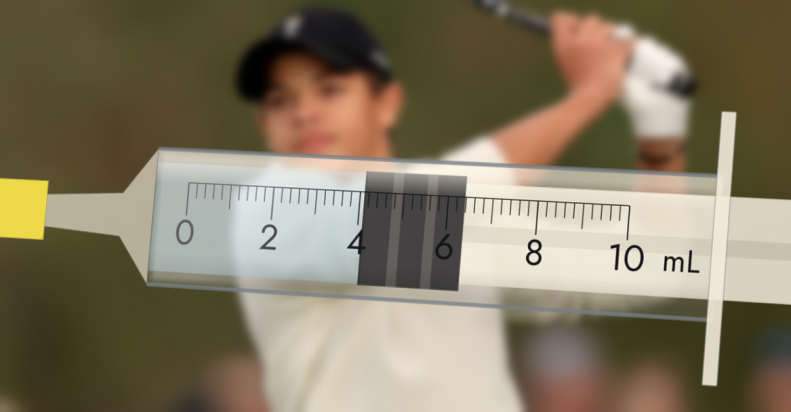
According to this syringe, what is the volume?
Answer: 4.1 mL
